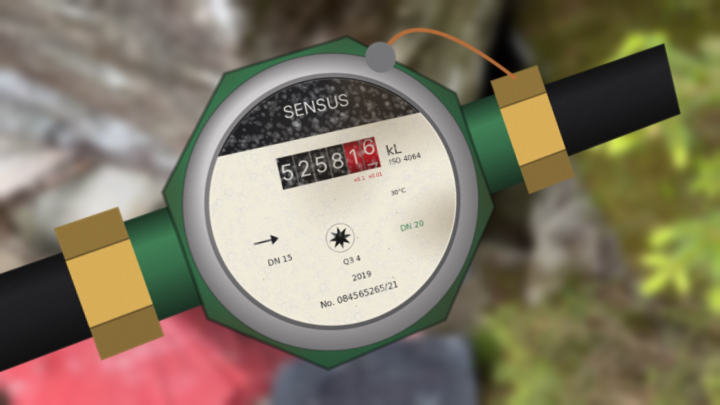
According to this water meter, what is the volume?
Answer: 5258.16 kL
